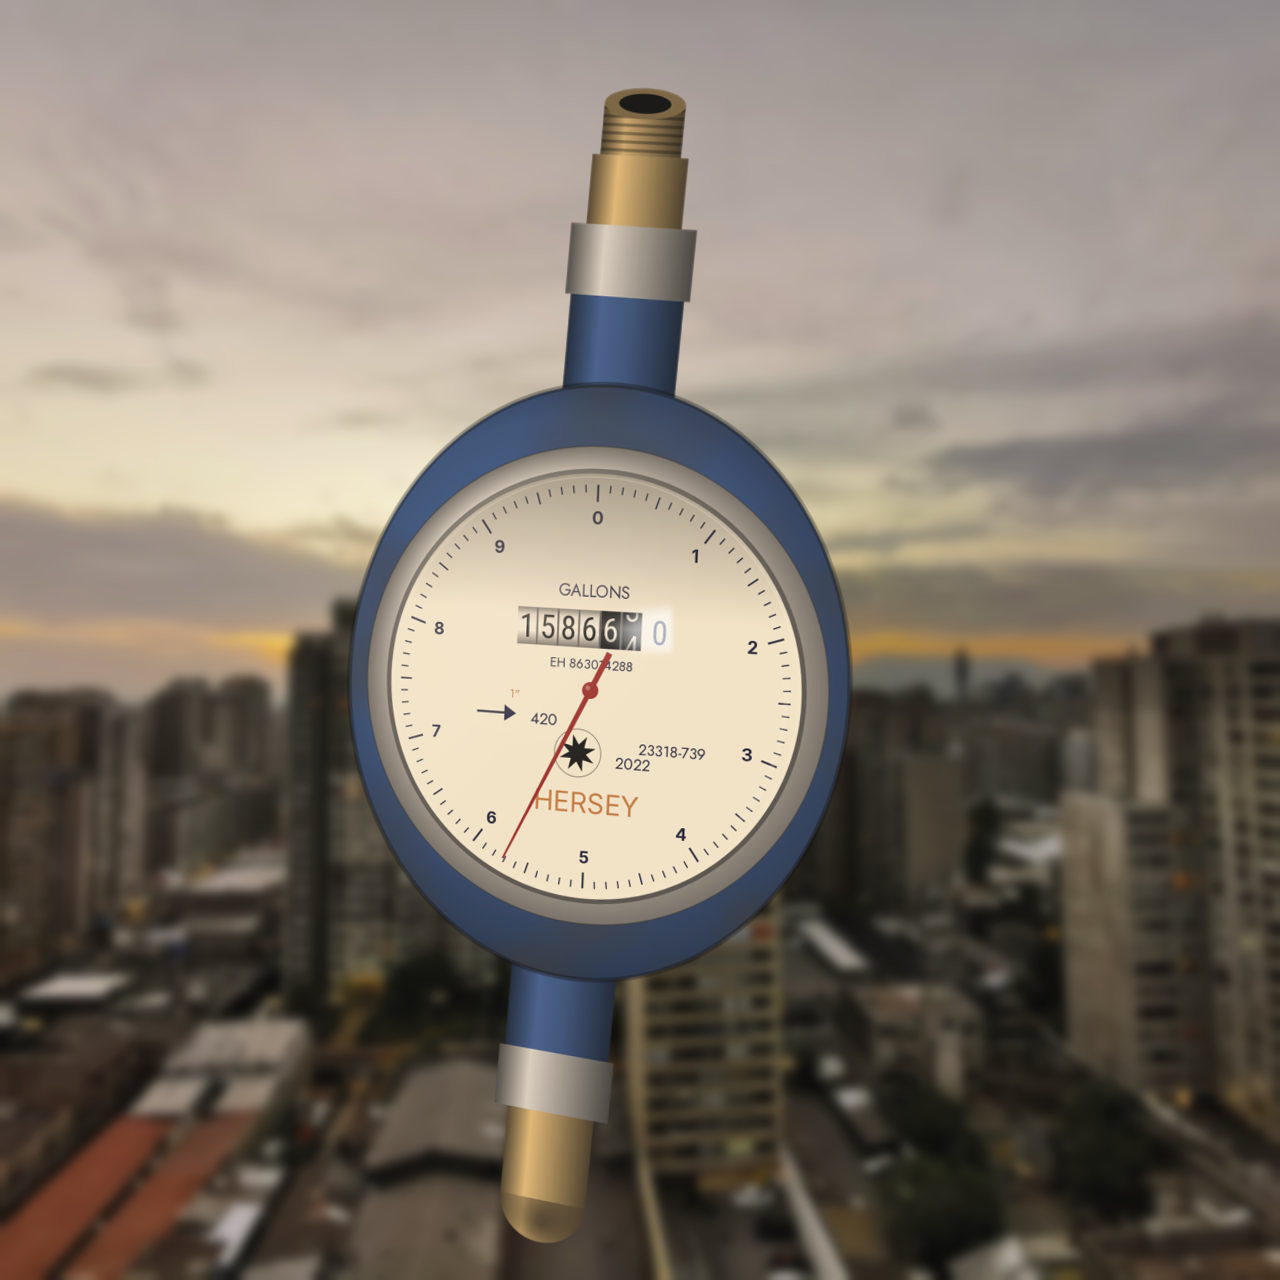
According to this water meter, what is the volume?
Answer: 1586635.7 gal
